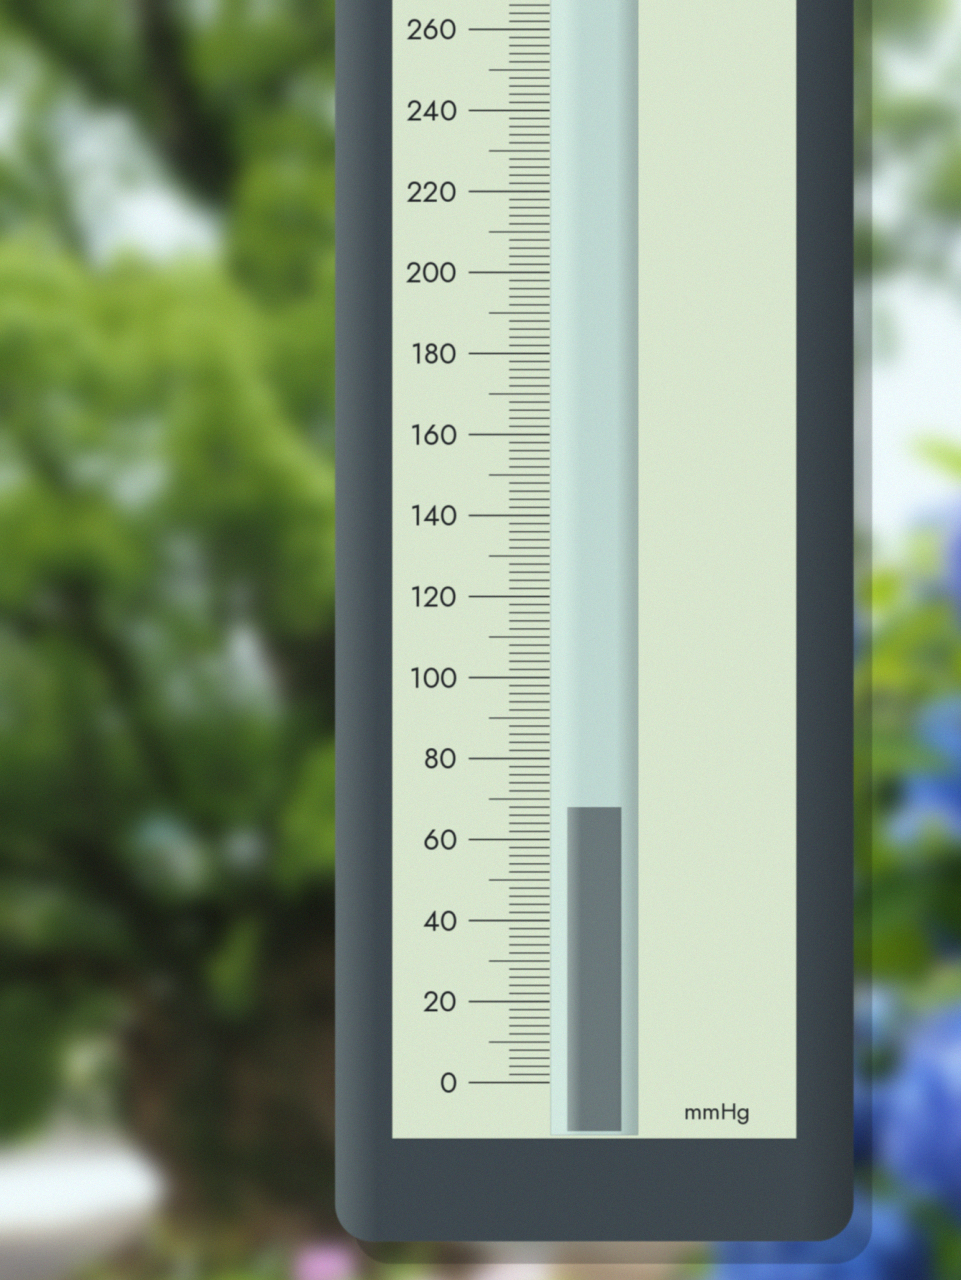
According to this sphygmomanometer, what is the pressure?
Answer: 68 mmHg
